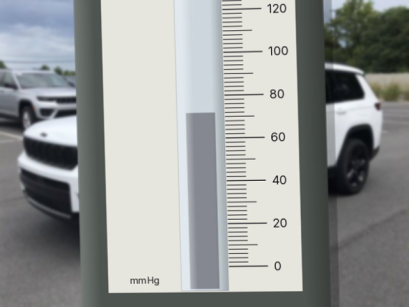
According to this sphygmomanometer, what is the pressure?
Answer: 72 mmHg
